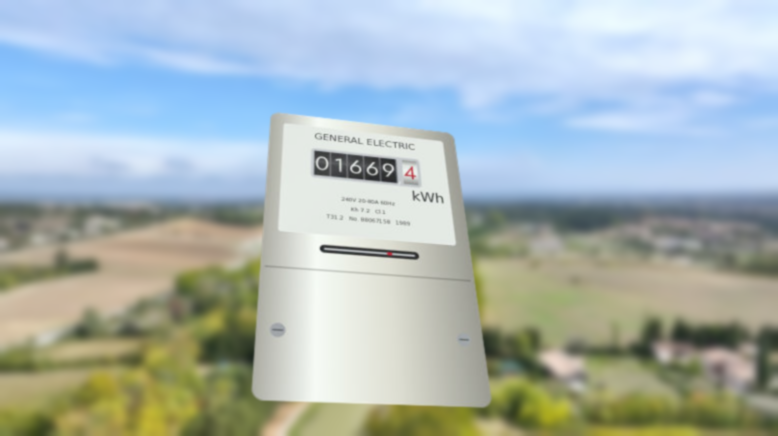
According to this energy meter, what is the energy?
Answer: 1669.4 kWh
